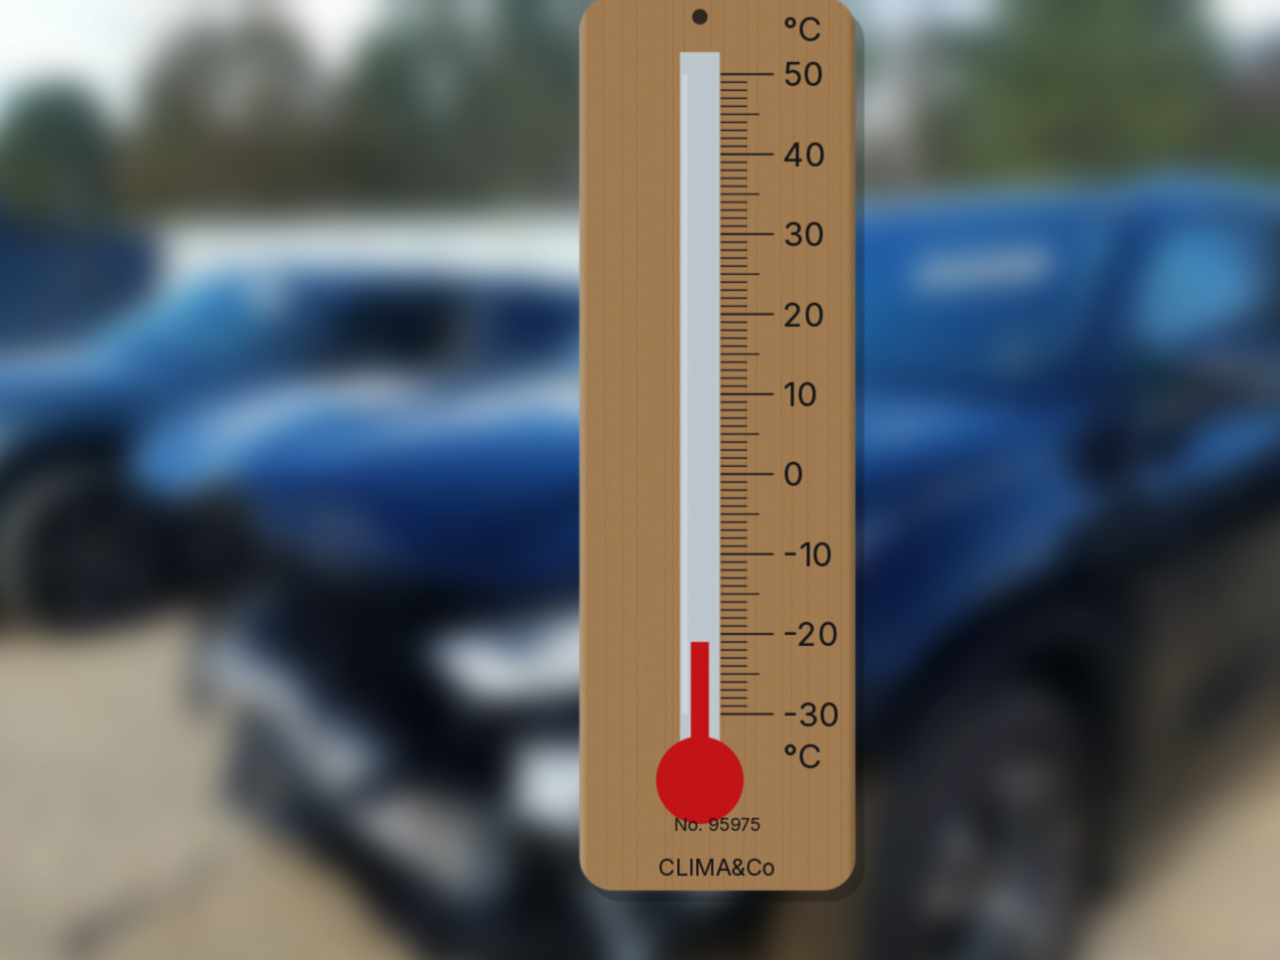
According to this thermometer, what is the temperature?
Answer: -21 °C
